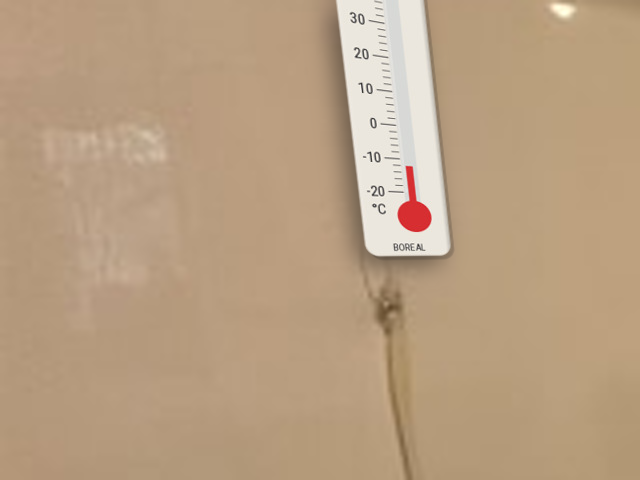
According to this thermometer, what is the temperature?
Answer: -12 °C
